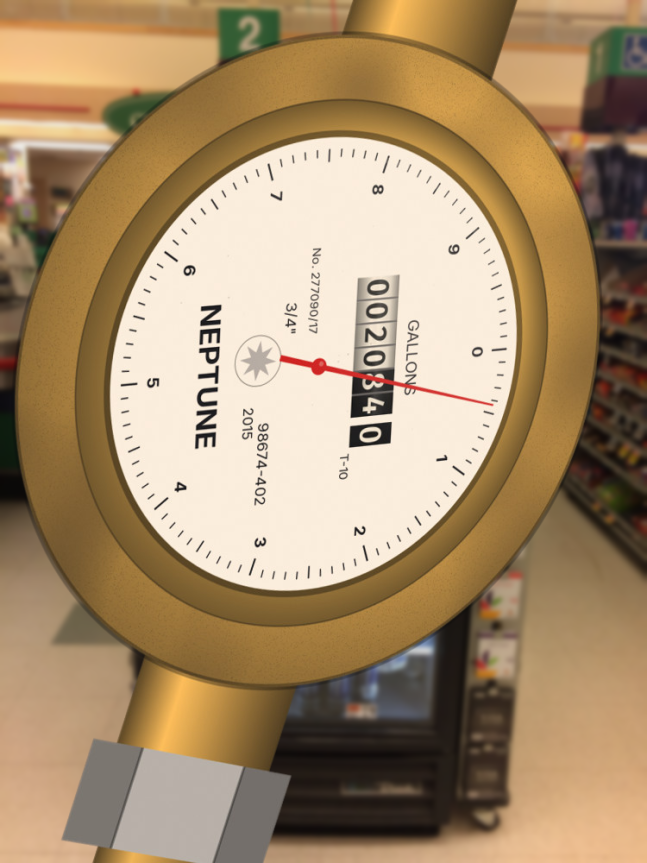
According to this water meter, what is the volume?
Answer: 20840.4 gal
